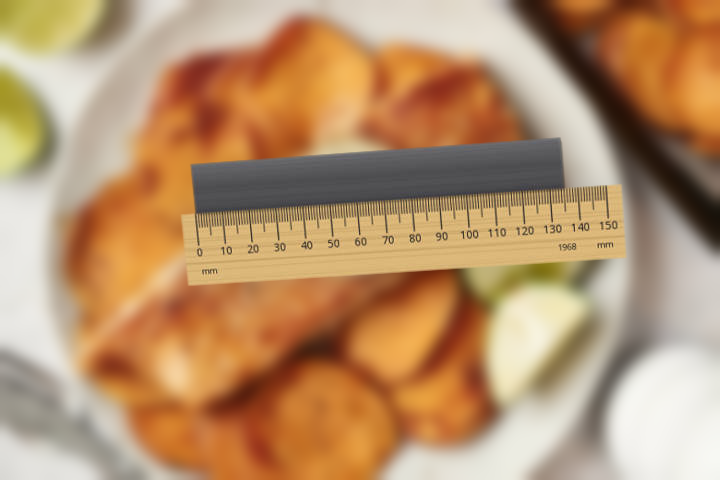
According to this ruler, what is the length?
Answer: 135 mm
